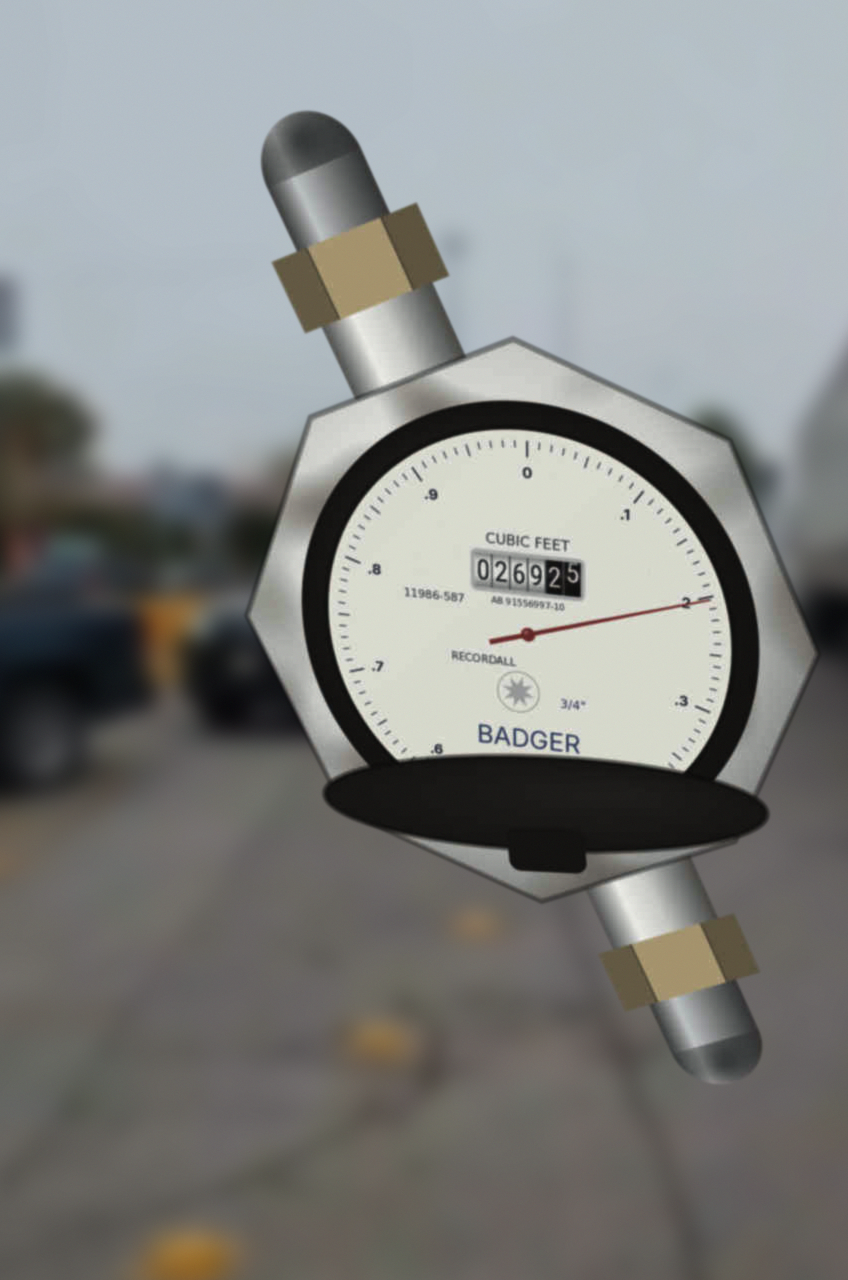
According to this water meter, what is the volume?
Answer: 26925.20 ft³
